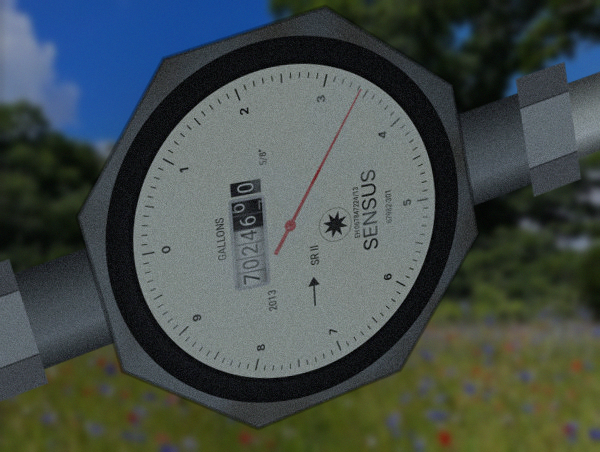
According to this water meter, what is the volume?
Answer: 7024663.4 gal
